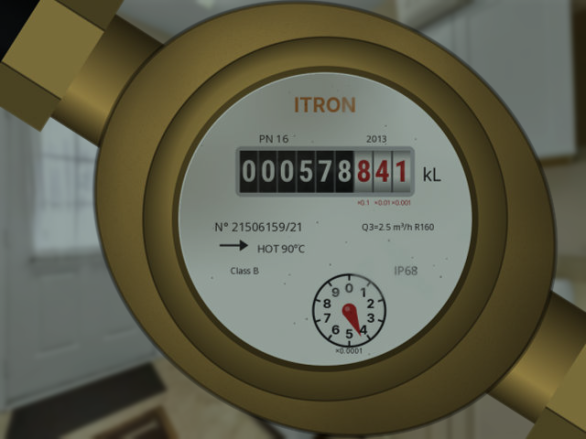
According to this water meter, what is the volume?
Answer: 578.8414 kL
